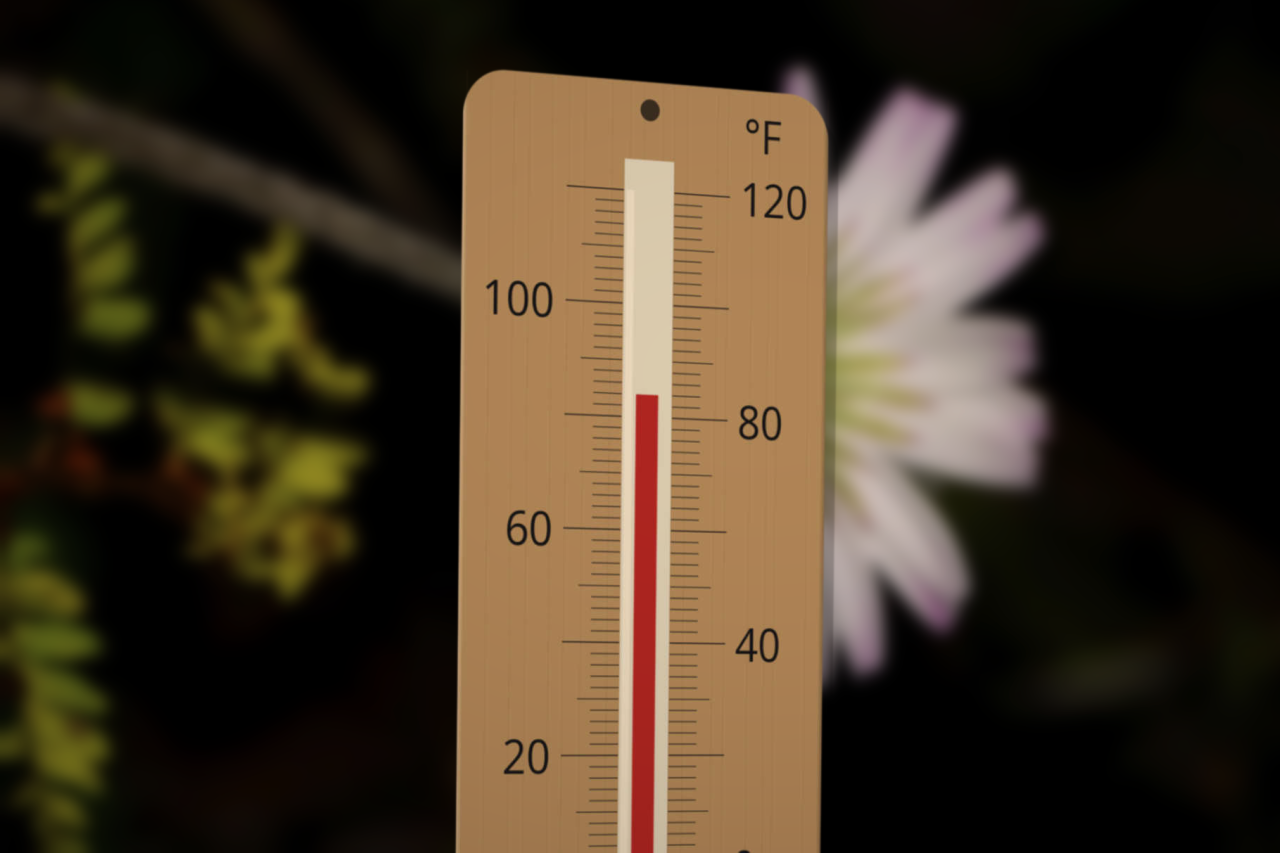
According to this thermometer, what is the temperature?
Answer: 84 °F
